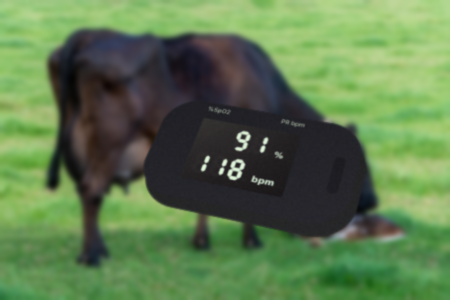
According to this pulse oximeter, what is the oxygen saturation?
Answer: 91 %
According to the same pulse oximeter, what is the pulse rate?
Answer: 118 bpm
